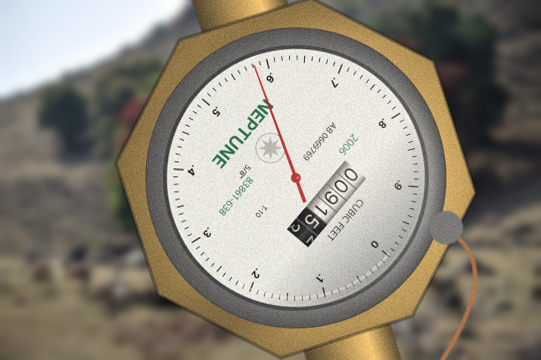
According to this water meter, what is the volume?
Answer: 9152.58 ft³
